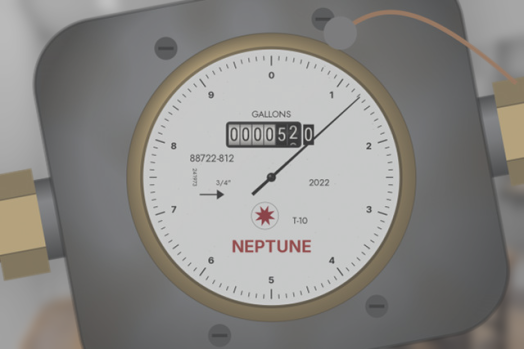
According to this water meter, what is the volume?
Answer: 521.3 gal
